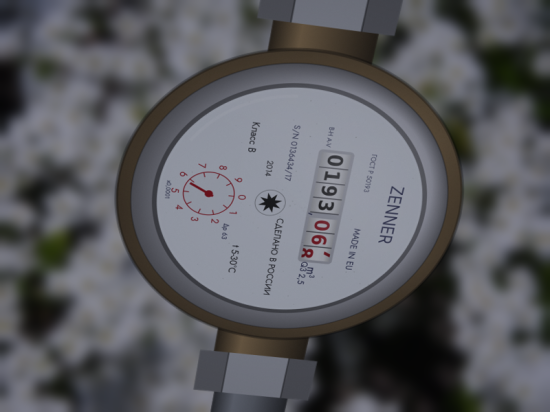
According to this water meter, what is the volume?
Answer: 193.0675 m³
